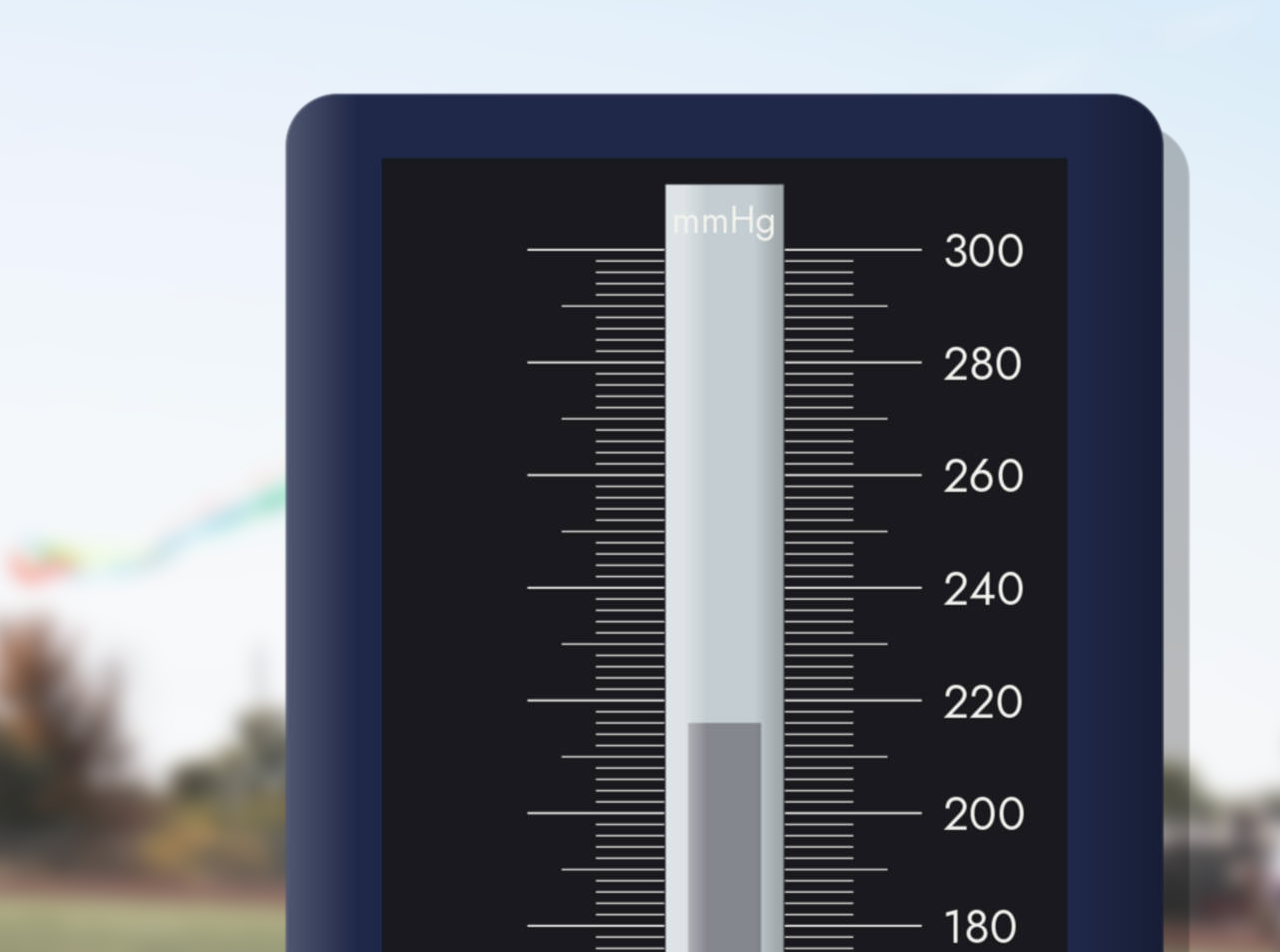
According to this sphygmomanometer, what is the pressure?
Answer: 216 mmHg
